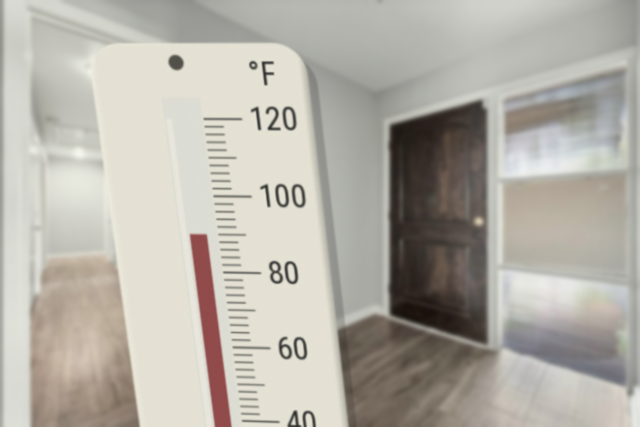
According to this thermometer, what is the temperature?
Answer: 90 °F
